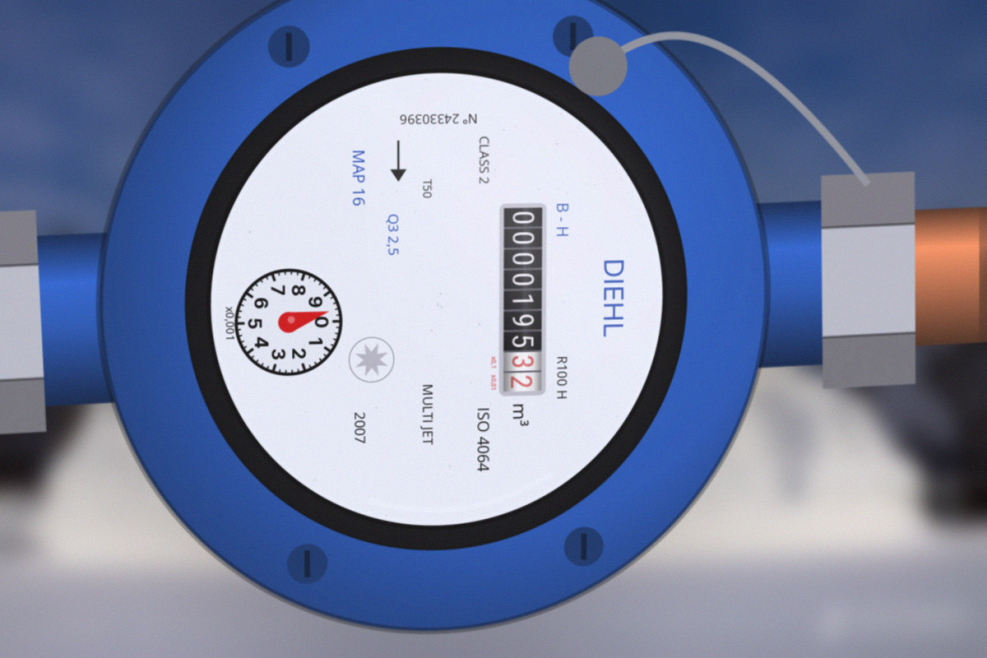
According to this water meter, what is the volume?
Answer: 195.319 m³
